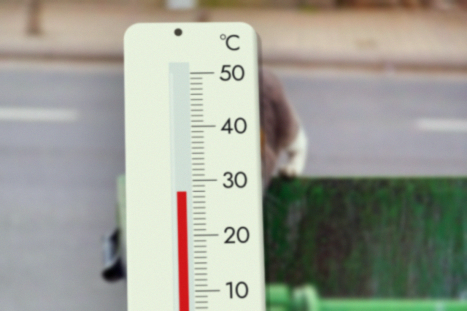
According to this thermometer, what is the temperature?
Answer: 28 °C
